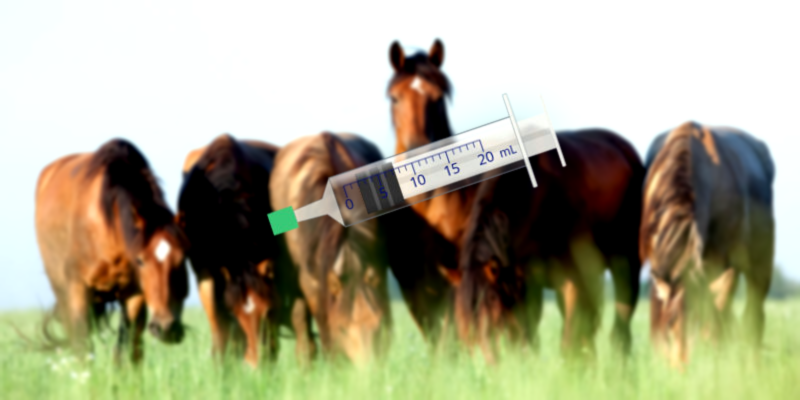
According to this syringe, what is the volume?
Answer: 2 mL
